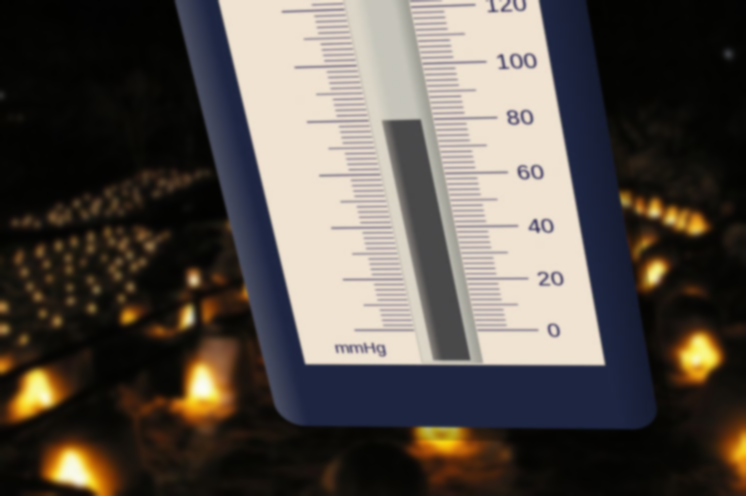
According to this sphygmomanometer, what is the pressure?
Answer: 80 mmHg
